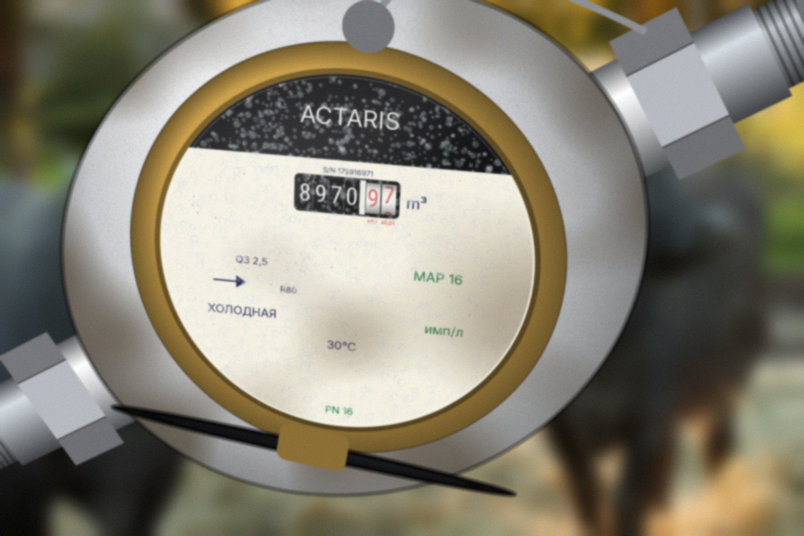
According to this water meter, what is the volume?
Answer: 8970.97 m³
